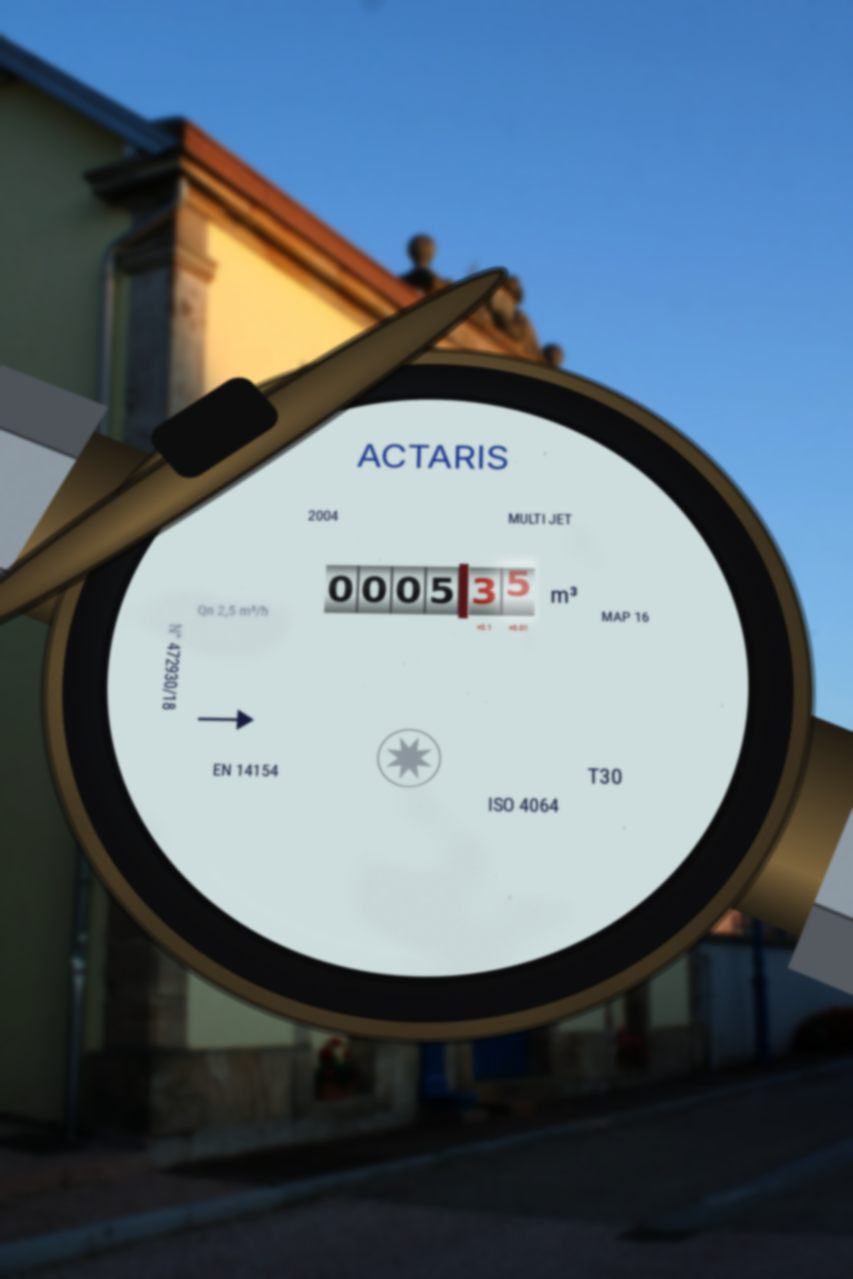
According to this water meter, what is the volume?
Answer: 5.35 m³
